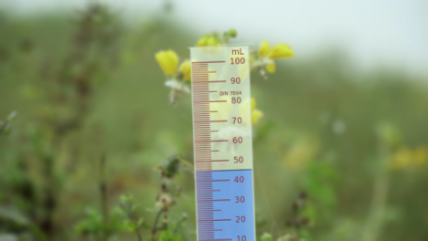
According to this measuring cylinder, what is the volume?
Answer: 45 mL
